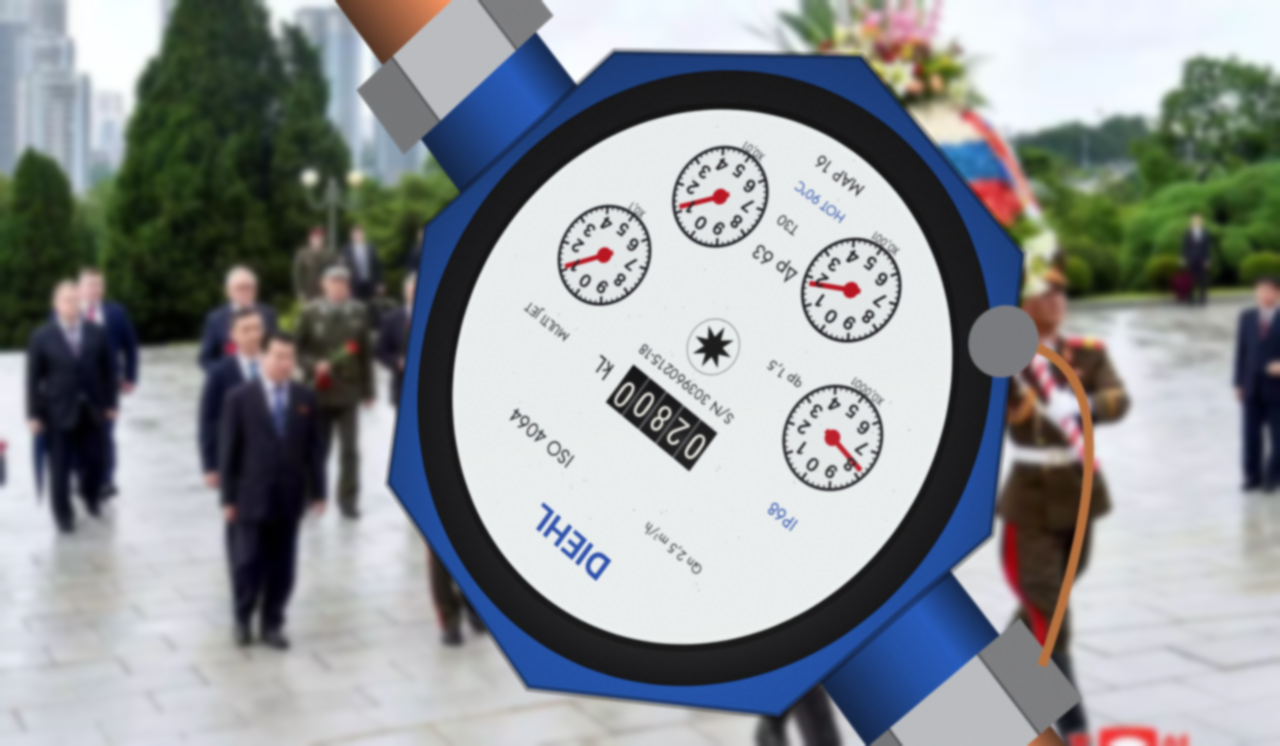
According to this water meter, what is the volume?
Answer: 2800.1117 kL
